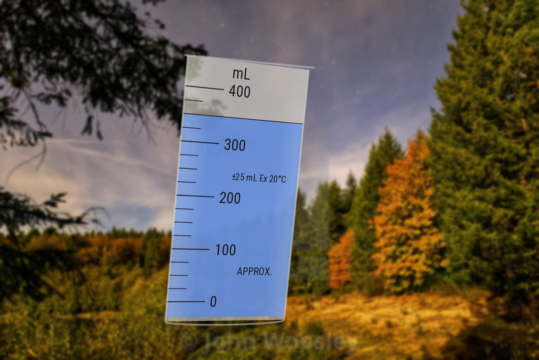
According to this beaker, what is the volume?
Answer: 350 mL
